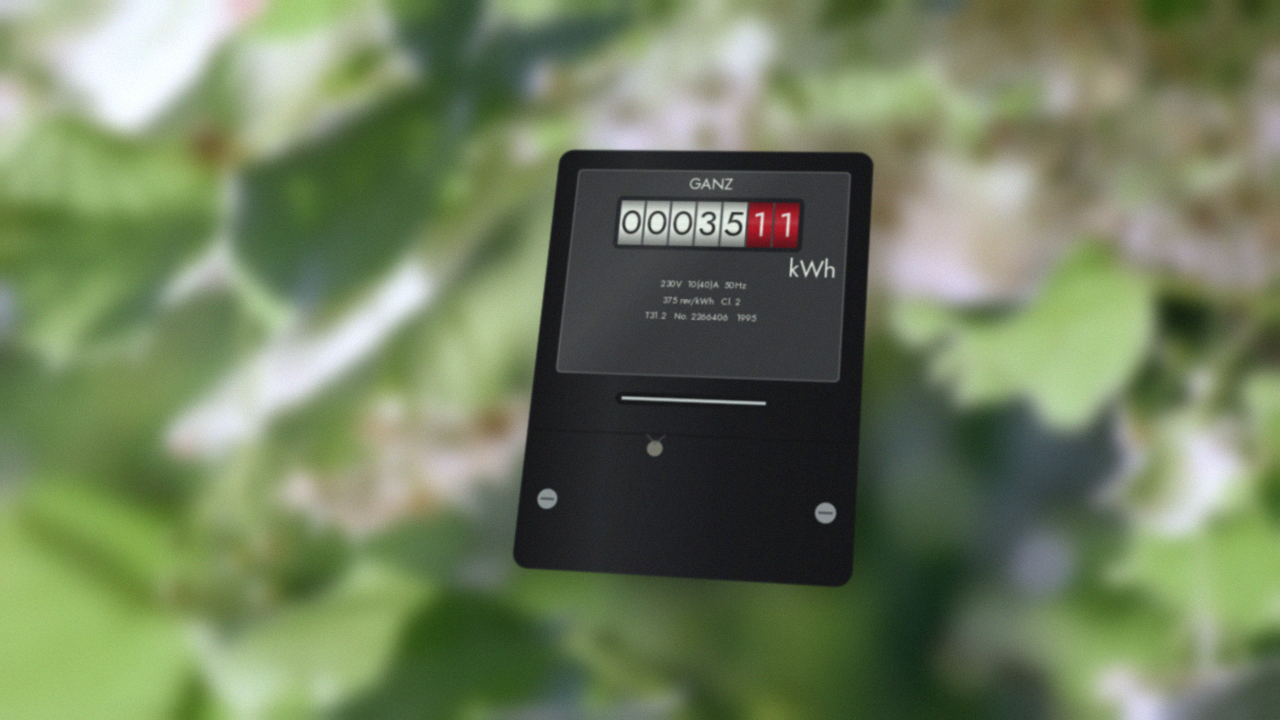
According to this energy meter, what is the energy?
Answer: 35.11 kWh
